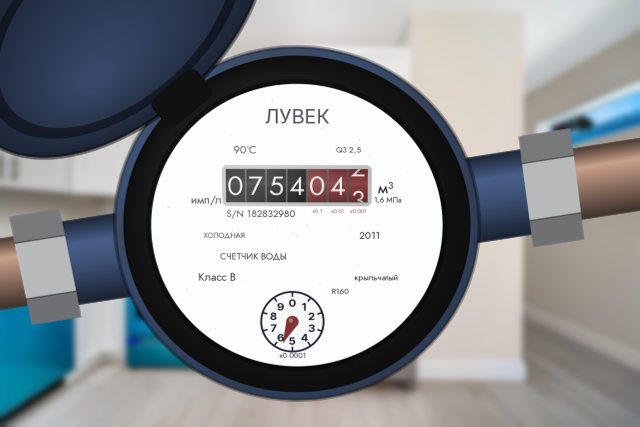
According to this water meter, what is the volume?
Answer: 754.0425 m³
